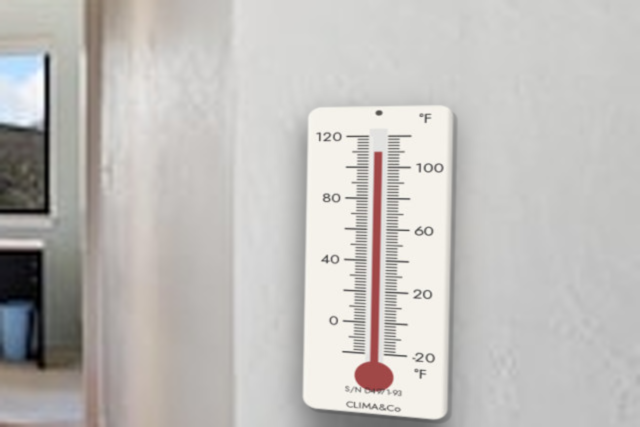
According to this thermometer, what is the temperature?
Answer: 110 °F
